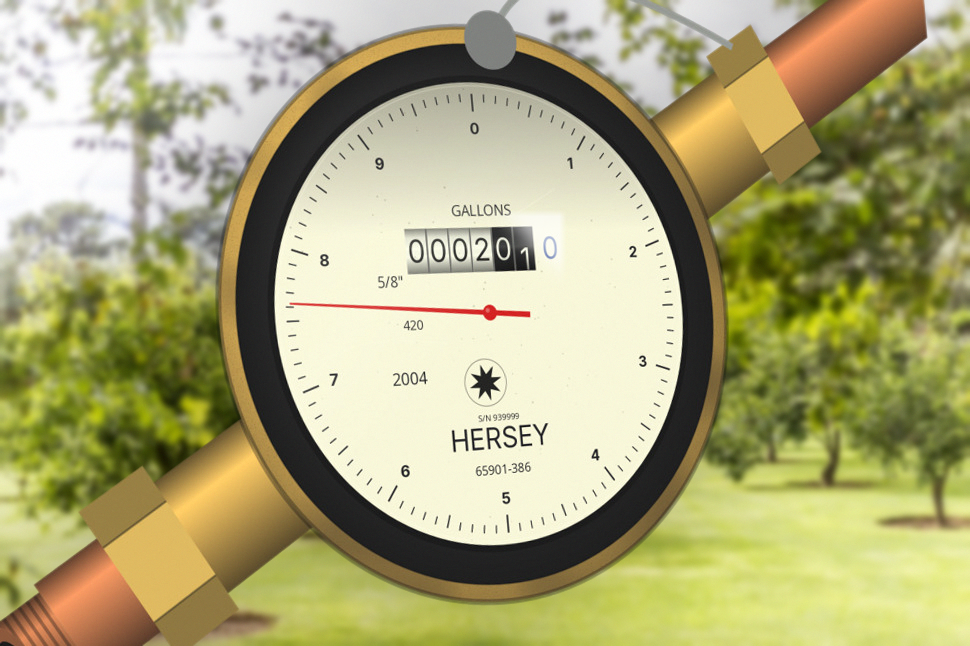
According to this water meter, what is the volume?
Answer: 2007.6 gal
